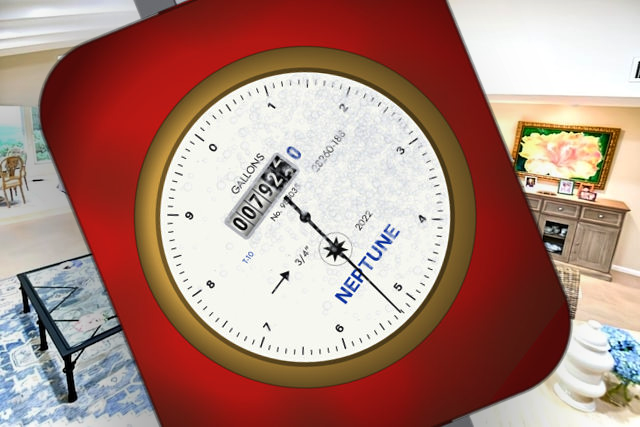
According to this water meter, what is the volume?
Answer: 79225.2 gal
